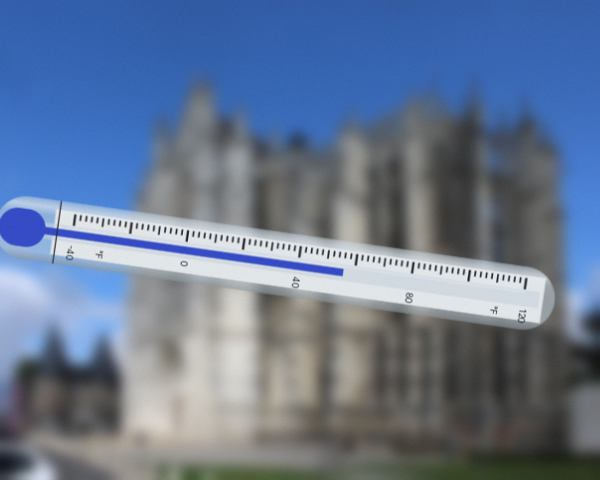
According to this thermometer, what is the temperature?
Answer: 56 °F
